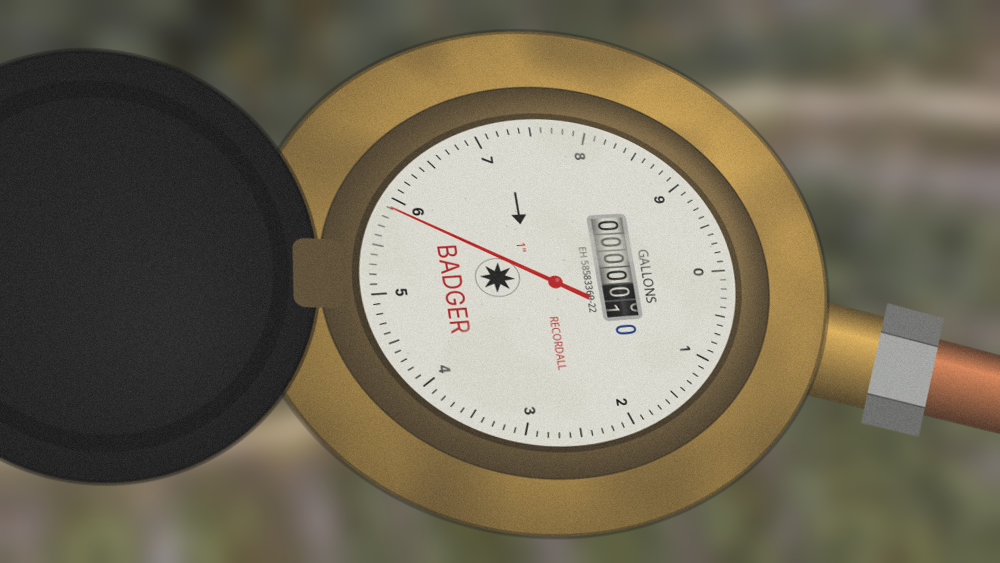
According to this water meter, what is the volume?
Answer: 5.9 gal
